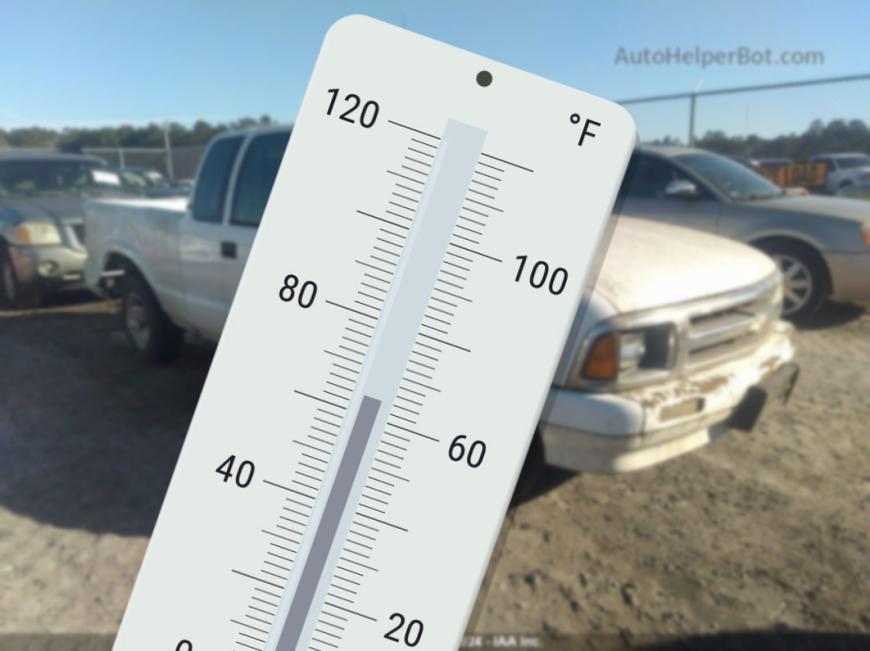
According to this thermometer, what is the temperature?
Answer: 64 °F
